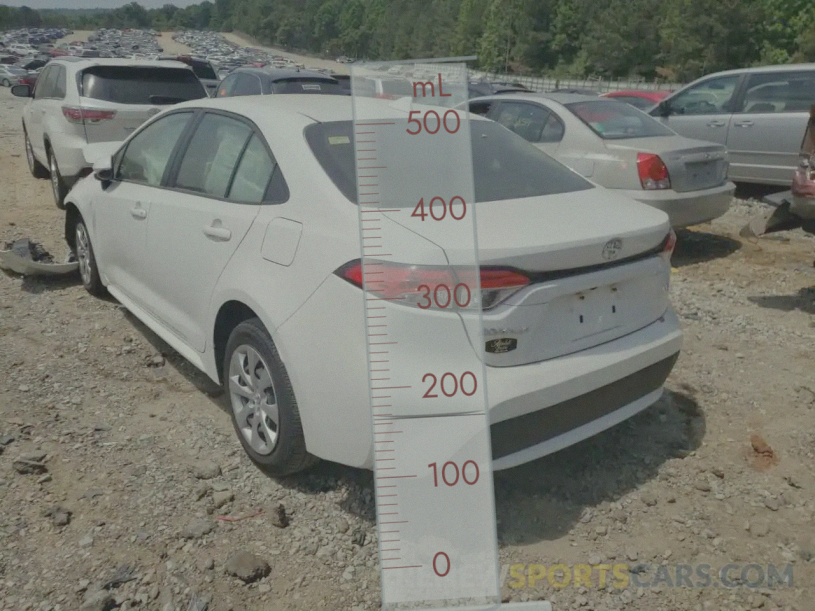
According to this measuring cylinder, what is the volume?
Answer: 165 mL
